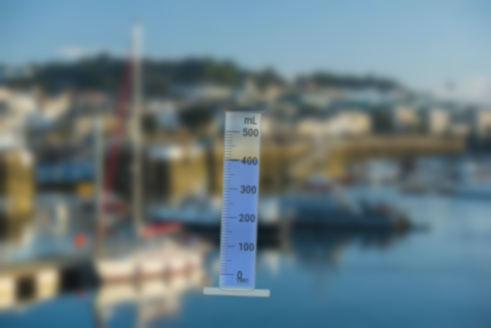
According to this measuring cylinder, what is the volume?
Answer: 400 mL
